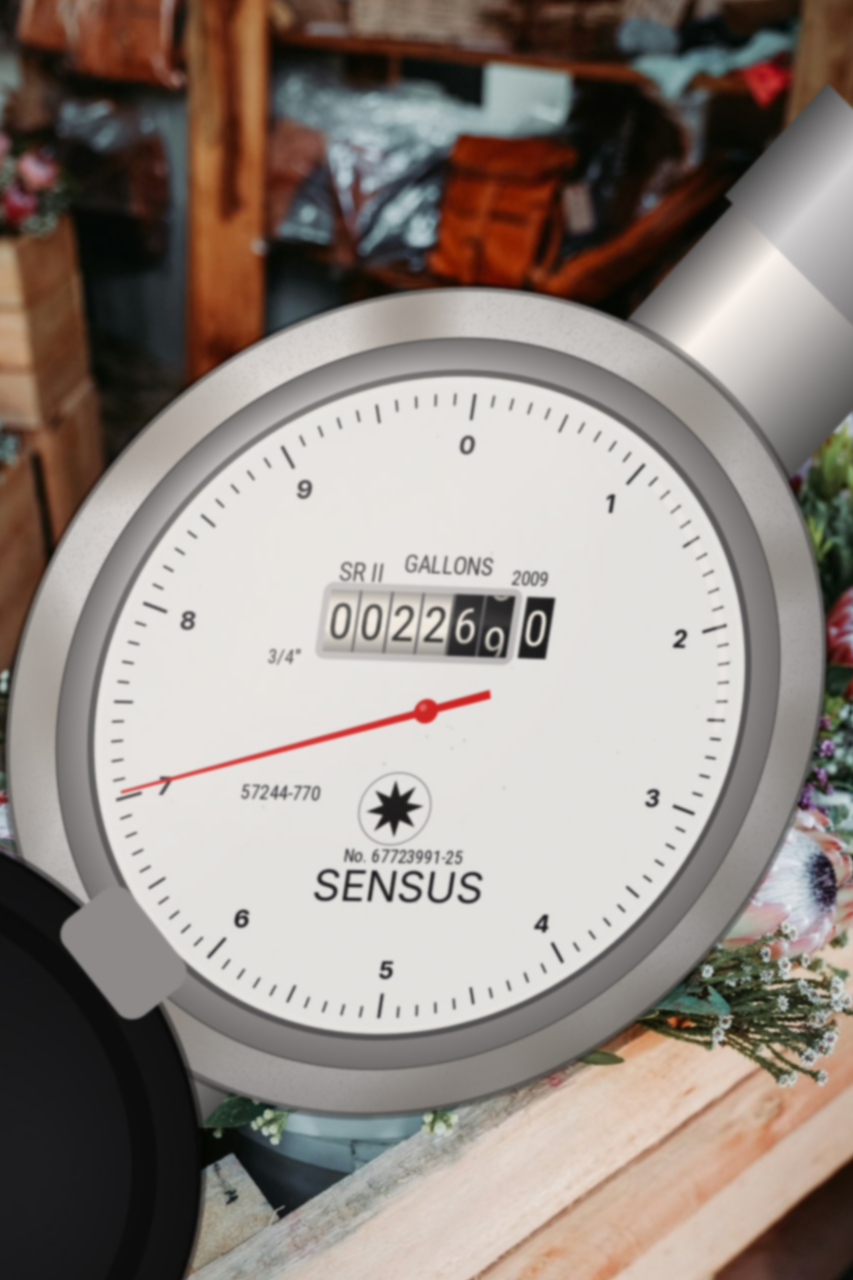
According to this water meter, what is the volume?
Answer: 22687.0 gal
